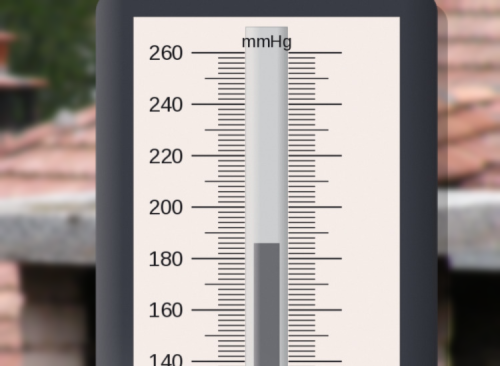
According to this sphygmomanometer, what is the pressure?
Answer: 186 mmHg
